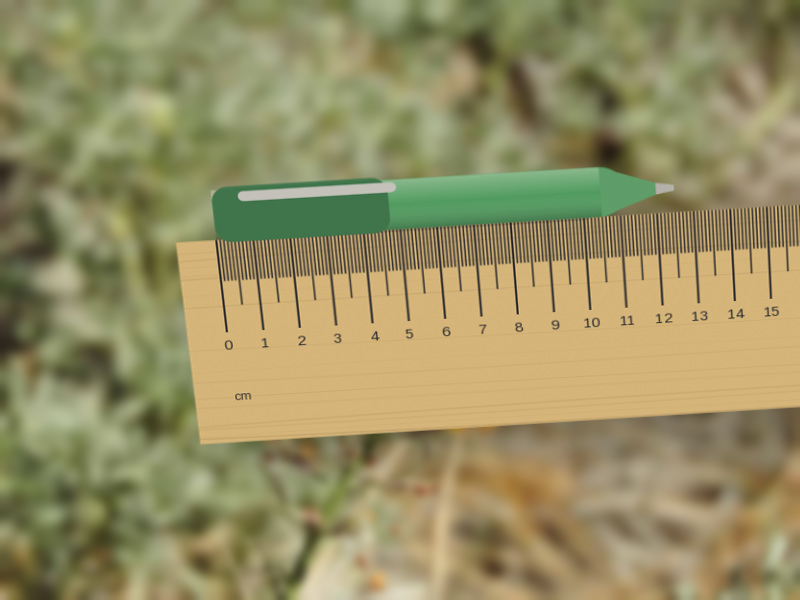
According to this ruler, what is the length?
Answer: 12.5 cm
